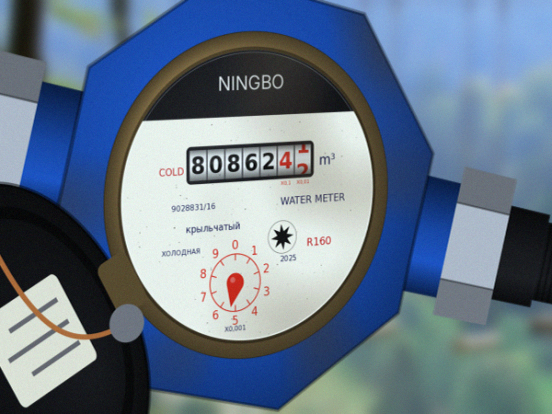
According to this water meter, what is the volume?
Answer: 80862.415 m³
